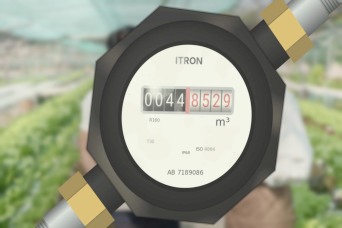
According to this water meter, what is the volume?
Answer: 44.8529 m³
